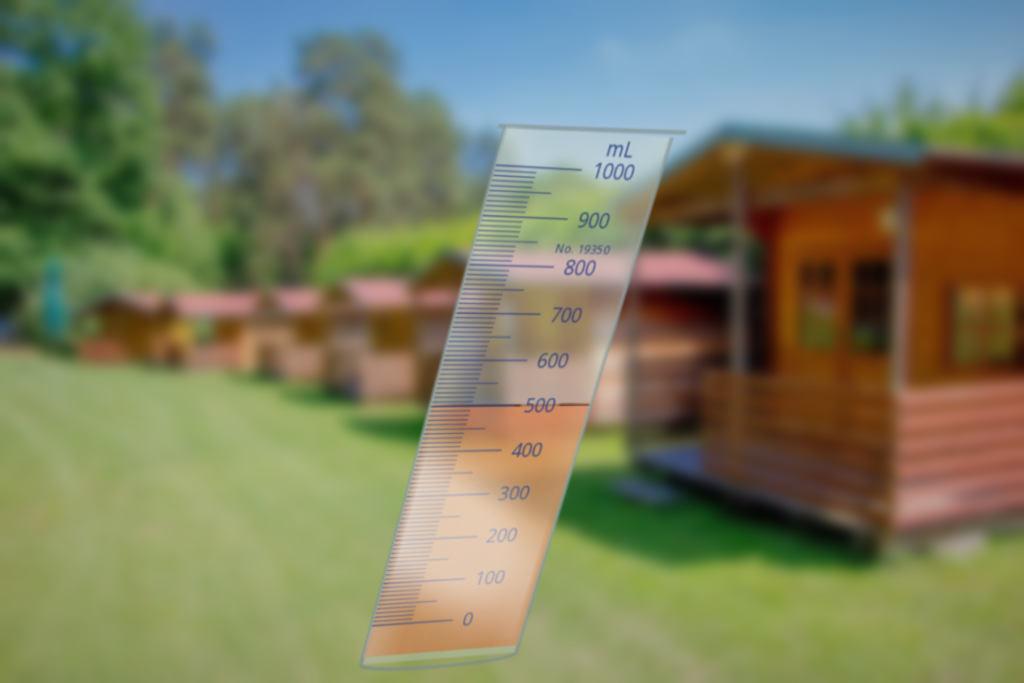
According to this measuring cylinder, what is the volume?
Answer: 500 mL
